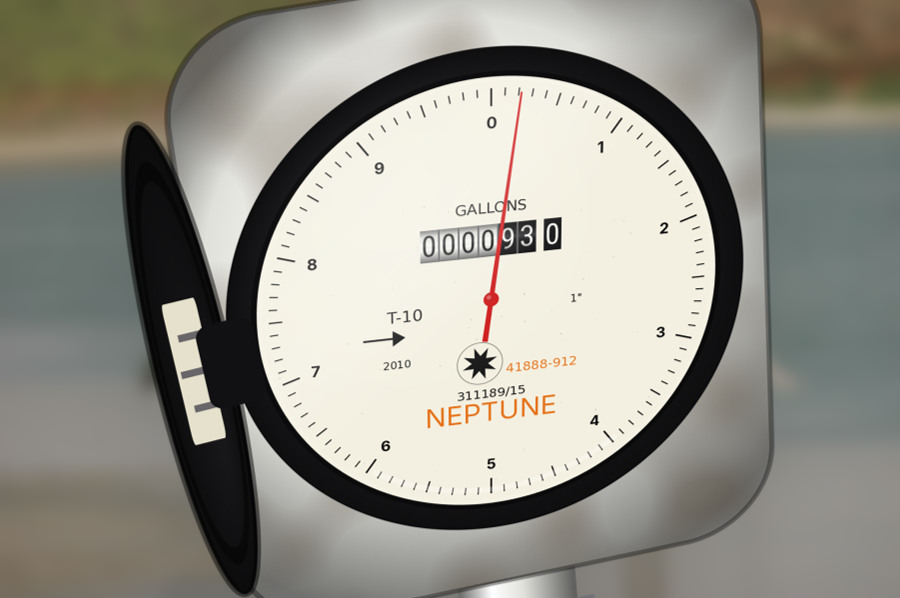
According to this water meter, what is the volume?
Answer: 930.2 gal
